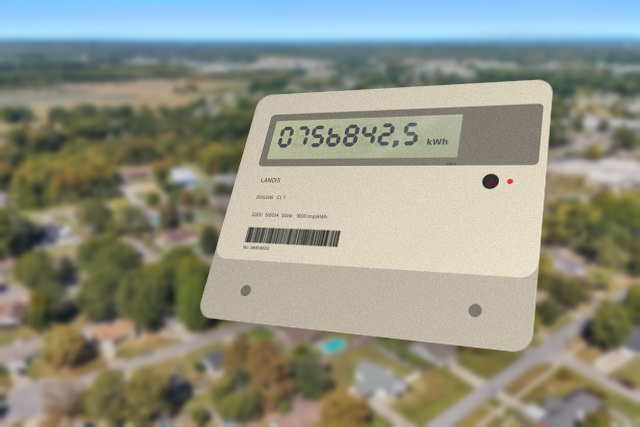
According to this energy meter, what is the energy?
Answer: 756842.5 kWh
